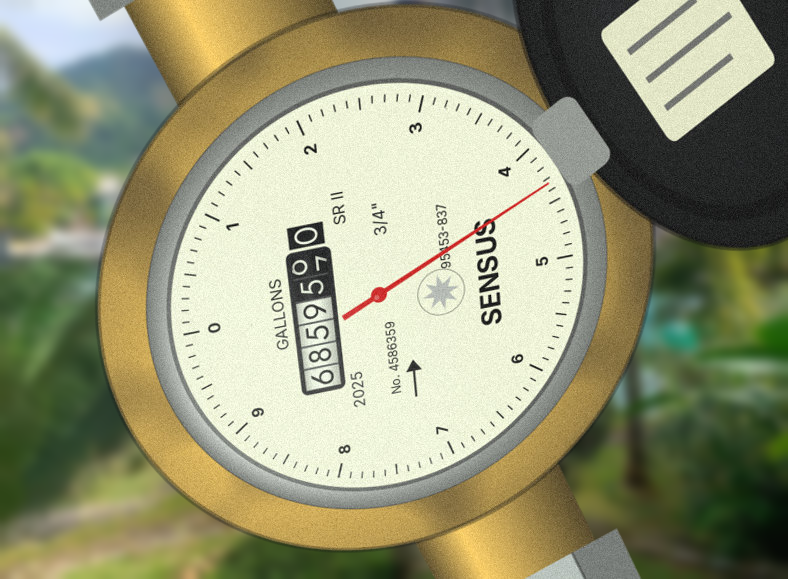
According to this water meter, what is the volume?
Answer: 6859564.3 gal
